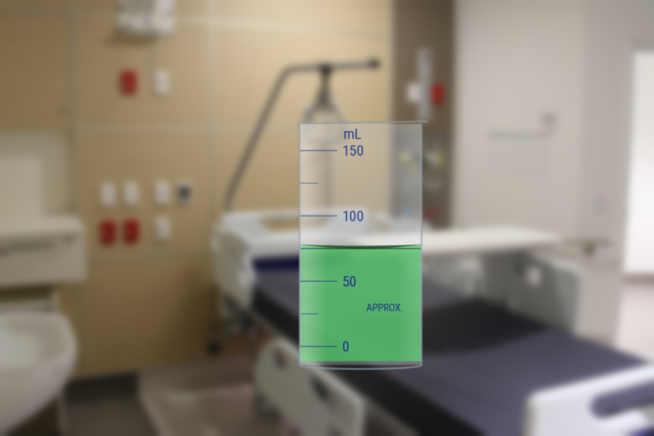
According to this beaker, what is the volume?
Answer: 75 mL
